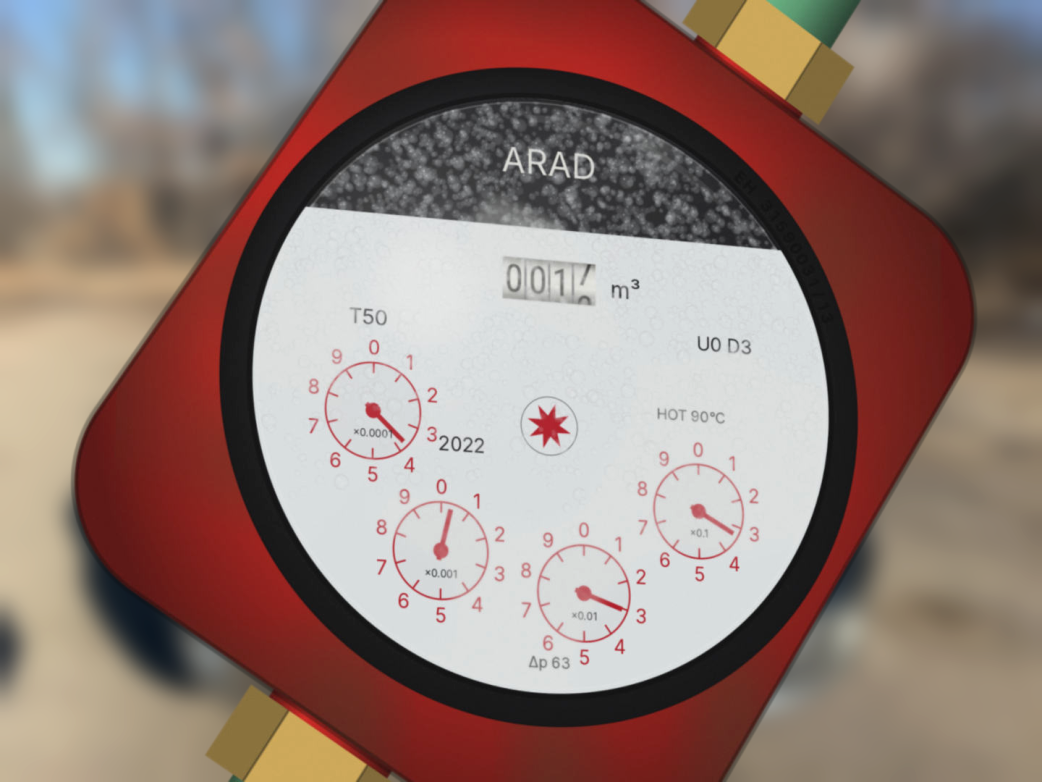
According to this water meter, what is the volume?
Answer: 17.3303 m³
